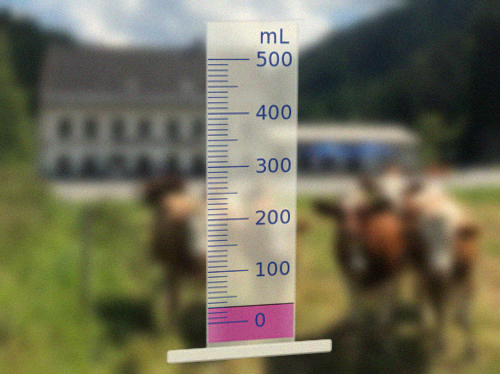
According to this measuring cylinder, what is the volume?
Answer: 30 mL
